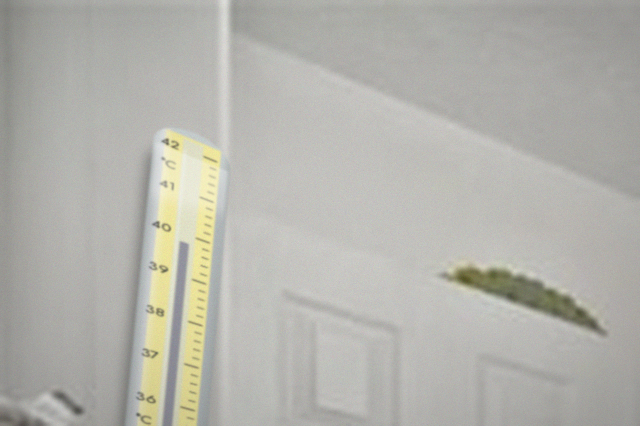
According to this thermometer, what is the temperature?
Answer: 39.8 °C
